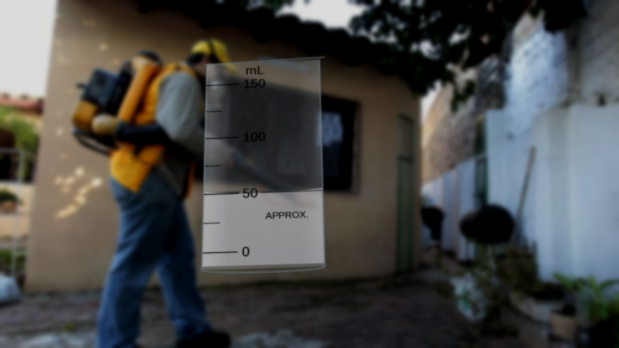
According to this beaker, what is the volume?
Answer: 50 mL
